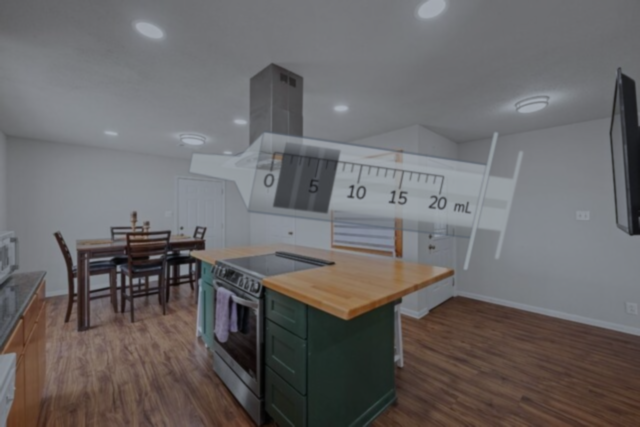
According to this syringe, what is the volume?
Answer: 1 mL
